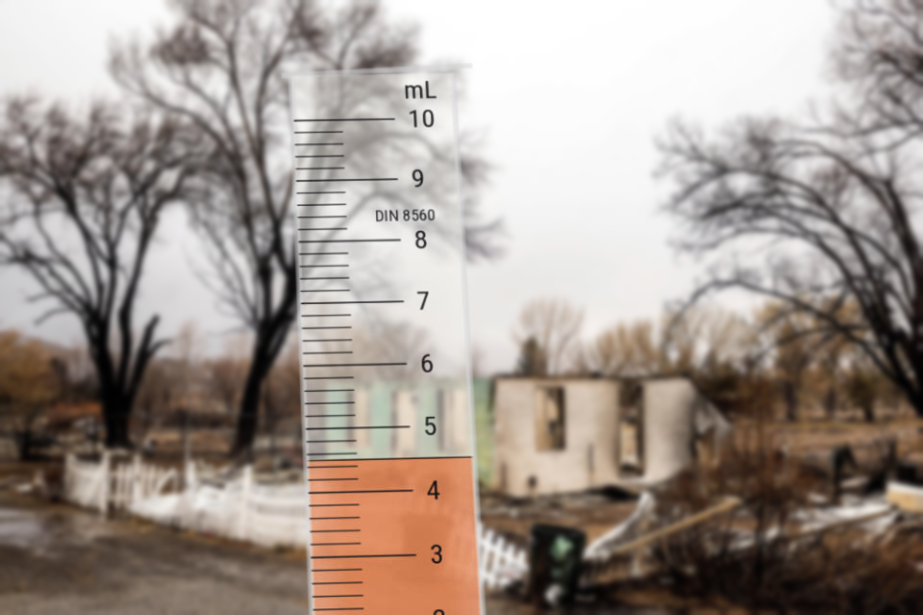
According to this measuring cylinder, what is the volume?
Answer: 4.5 mL
